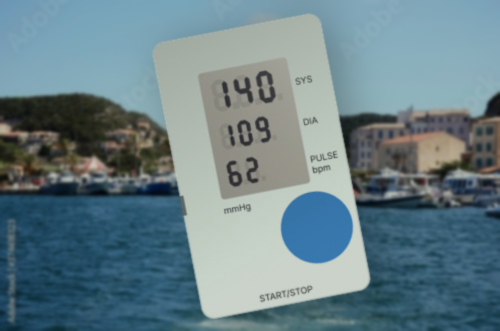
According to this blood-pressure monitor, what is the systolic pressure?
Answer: 140 mmHg
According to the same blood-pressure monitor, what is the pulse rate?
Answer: 62 bpm
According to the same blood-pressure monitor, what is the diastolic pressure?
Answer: 109 mmHg
